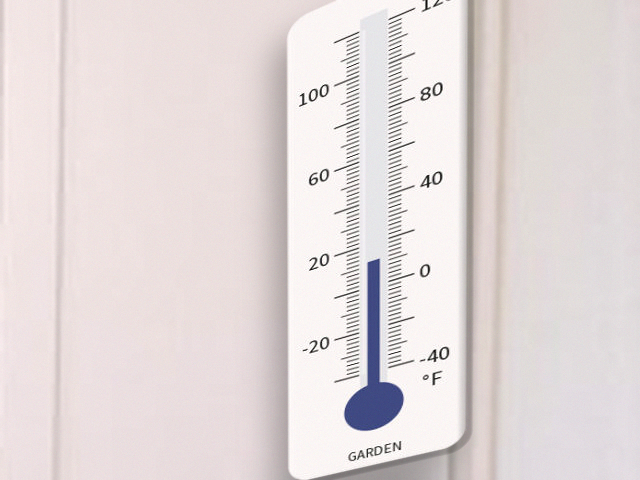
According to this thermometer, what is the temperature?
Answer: 12 °F
